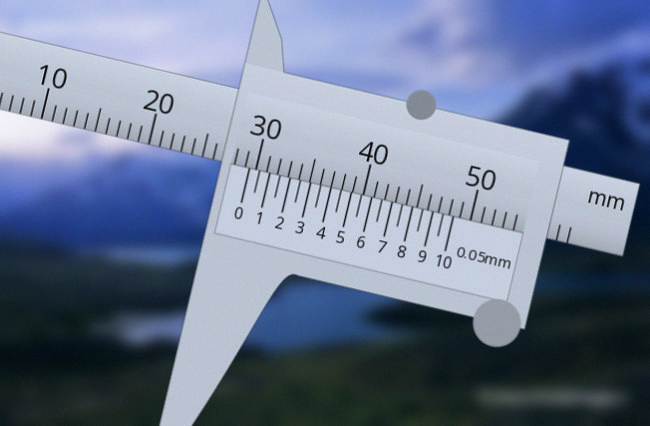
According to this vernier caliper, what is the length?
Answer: 29.4 mm
